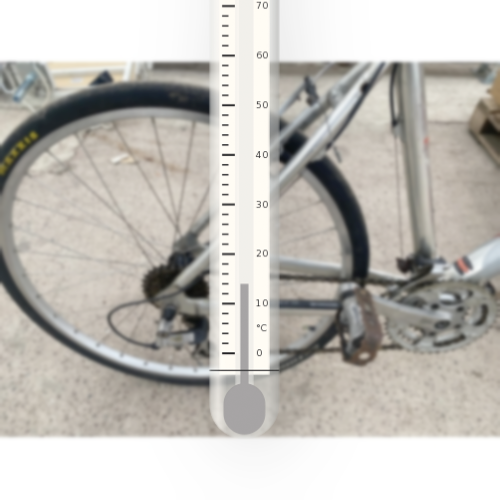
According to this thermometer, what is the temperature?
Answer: 14 °C
